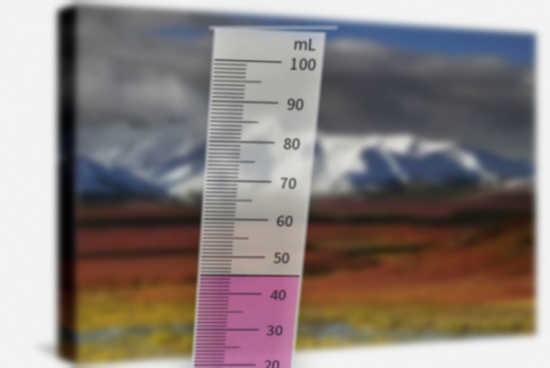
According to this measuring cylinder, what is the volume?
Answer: 45 mL
